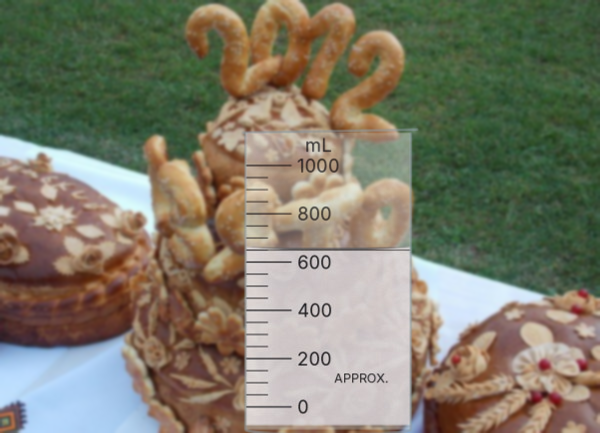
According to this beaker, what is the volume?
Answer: 650 mL
